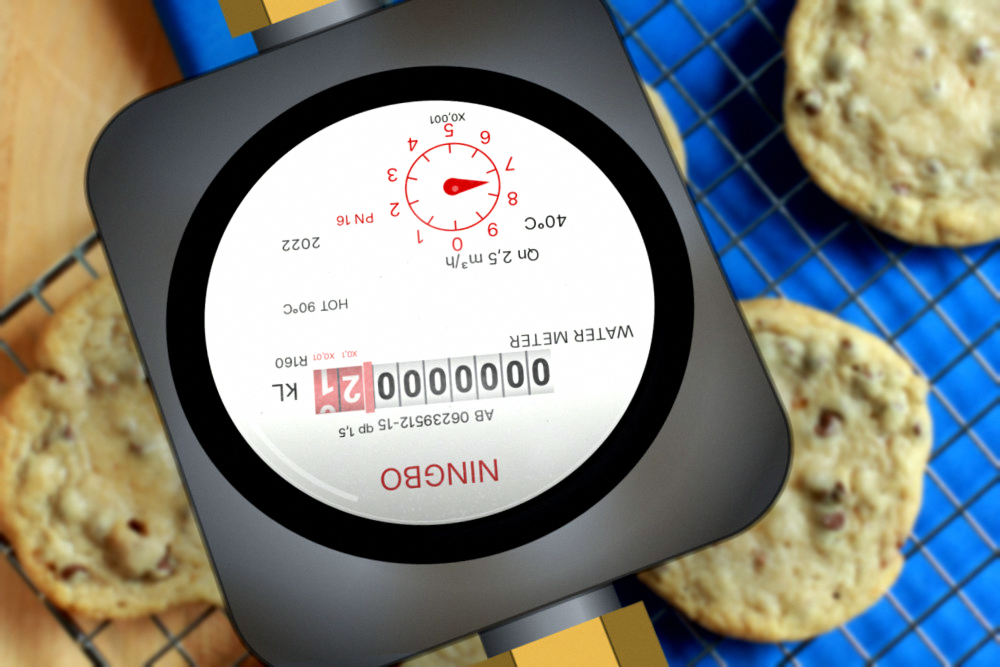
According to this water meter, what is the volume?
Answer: 0.207 kL
